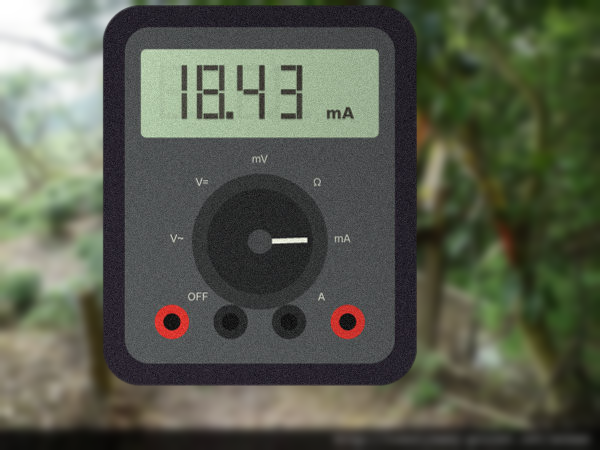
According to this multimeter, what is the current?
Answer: 18.43 mA
